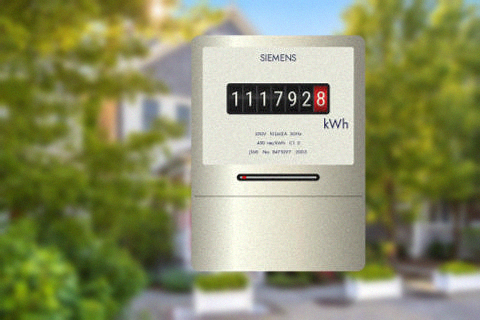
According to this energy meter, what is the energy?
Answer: 111792.8 kWh
